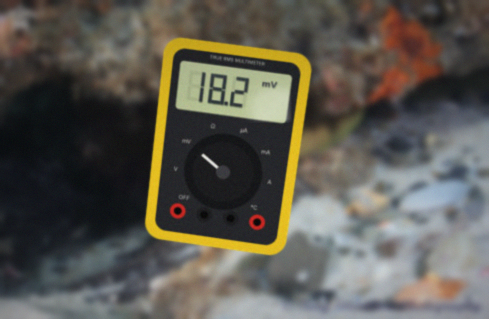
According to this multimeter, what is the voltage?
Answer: 18.2 mV
